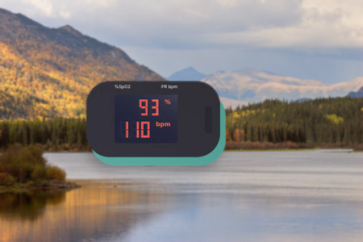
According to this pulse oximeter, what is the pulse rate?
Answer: 110 bpm
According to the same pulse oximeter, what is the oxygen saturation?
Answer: 93 %
